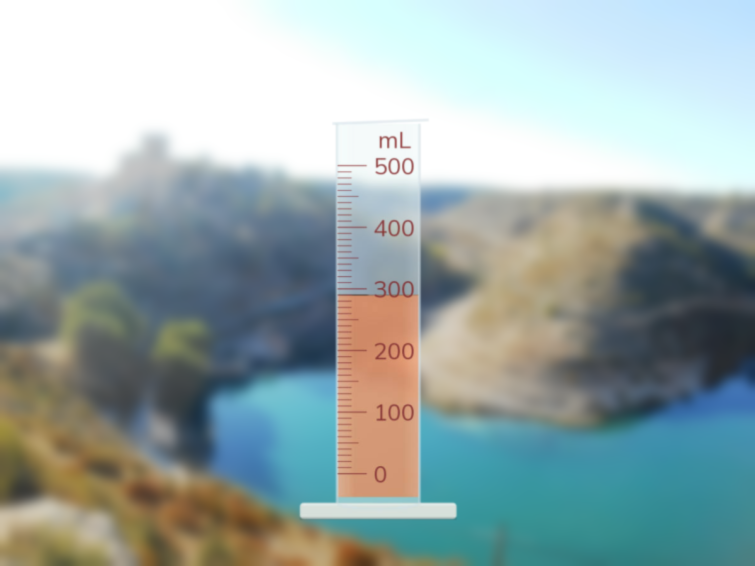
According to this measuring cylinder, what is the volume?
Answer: 290 mL
